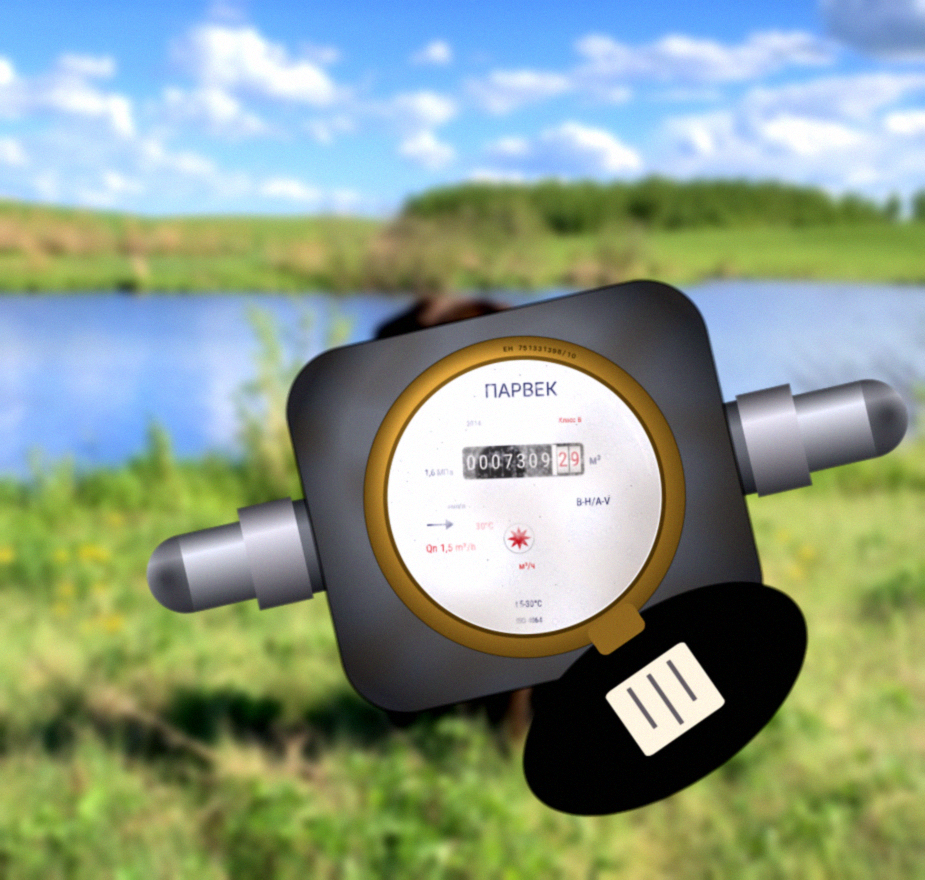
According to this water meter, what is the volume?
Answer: 7309.29 m³
